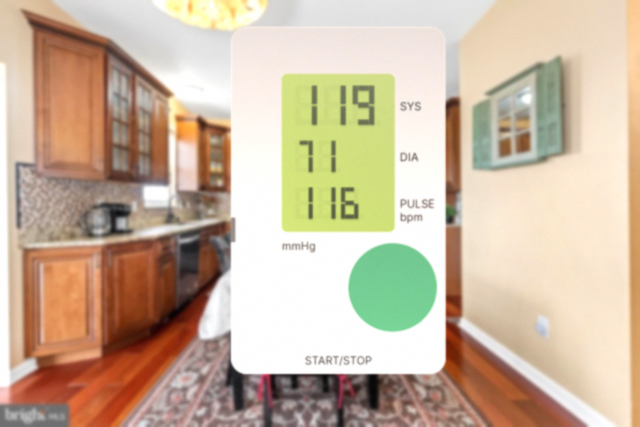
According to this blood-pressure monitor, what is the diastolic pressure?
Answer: 71 mmHg
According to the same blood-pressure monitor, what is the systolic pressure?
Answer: 119 mmHg
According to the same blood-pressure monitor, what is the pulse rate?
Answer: 116 bpm
